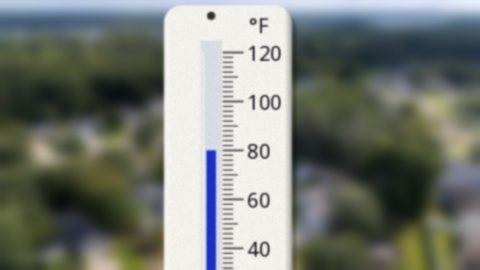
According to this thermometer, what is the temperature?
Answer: 80 °F
